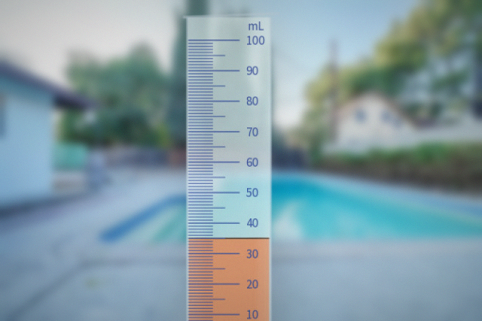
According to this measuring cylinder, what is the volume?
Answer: 35 mL
